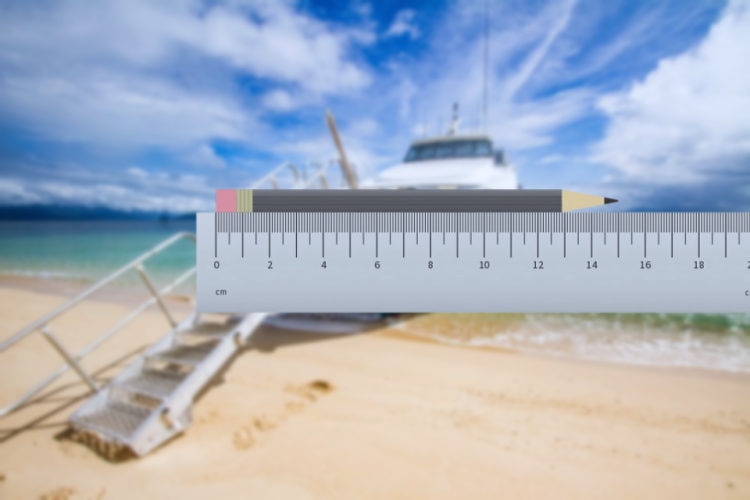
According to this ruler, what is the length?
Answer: 15 cm
